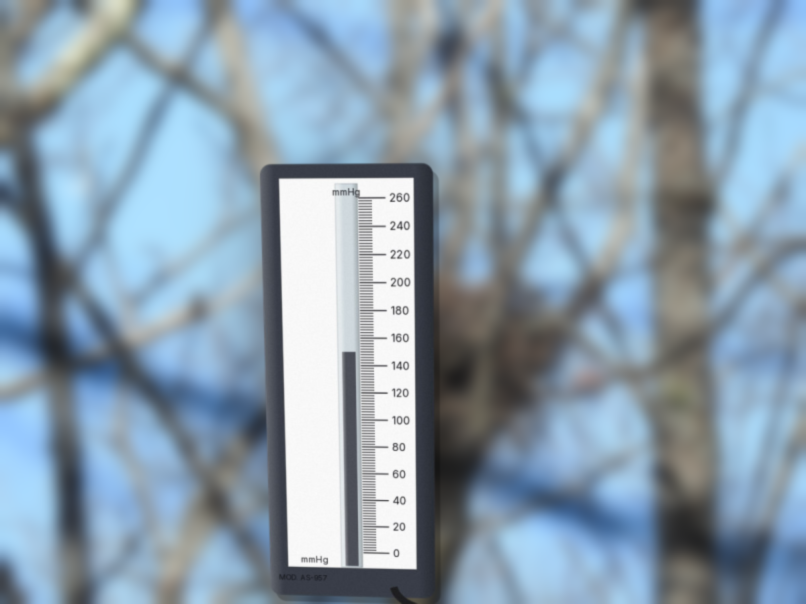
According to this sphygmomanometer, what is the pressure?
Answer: 150 mmHg
